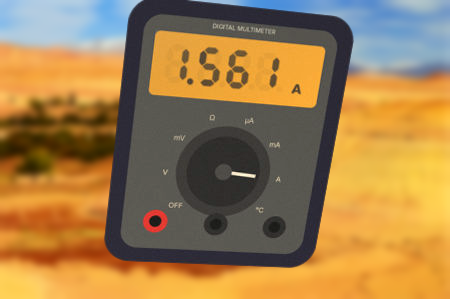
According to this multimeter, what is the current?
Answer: 1.561 A
